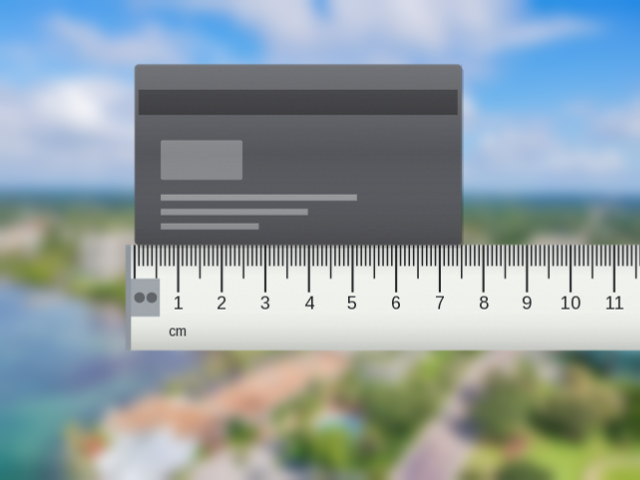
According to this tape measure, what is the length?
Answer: 7.5 cm
